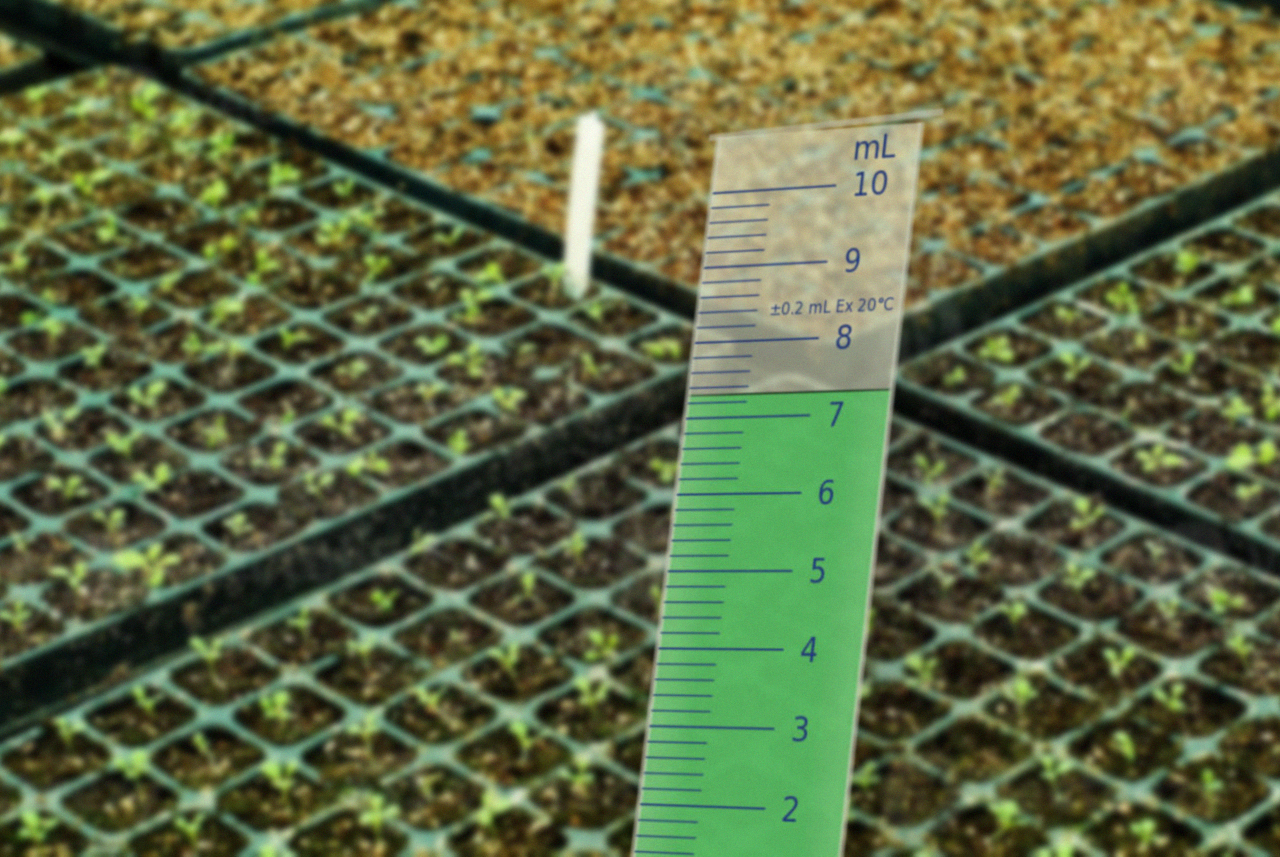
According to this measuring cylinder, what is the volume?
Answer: 7.3 mL
